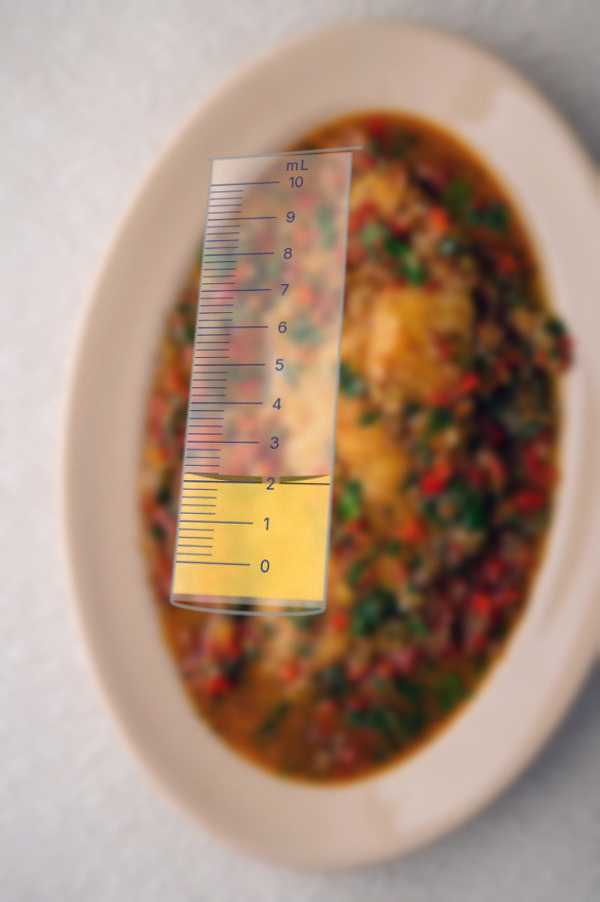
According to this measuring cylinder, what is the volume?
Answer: 2 mL
